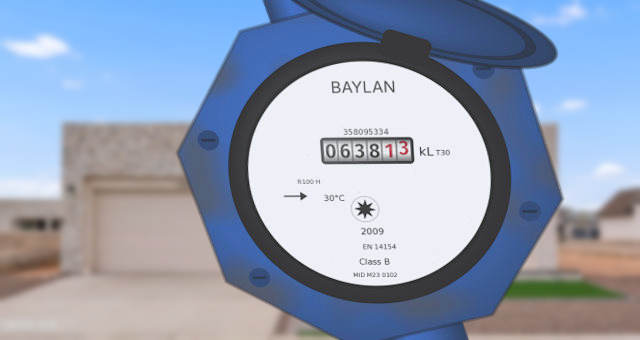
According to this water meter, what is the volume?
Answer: 638.13 kL
